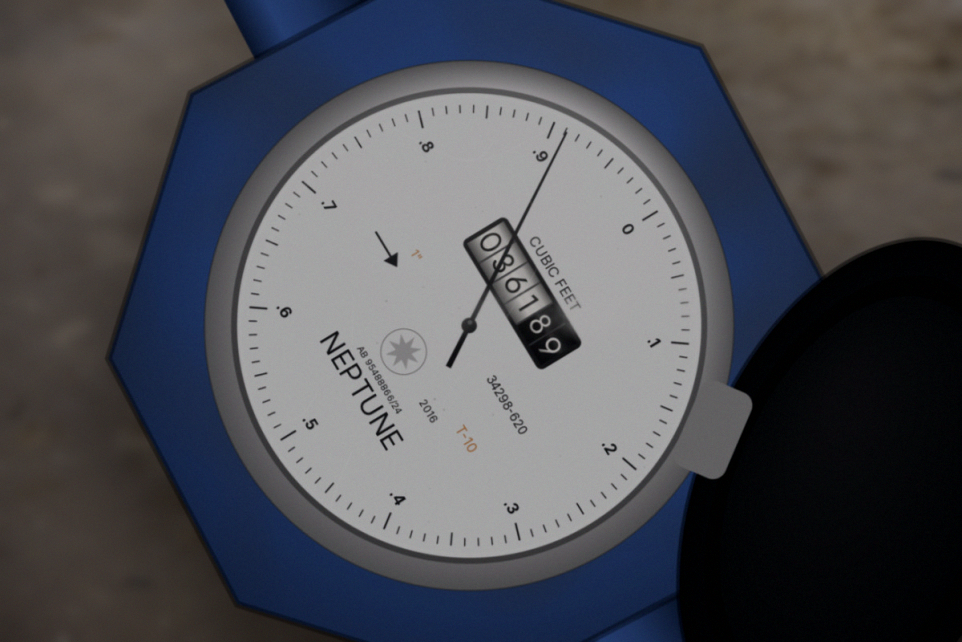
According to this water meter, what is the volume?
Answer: 36188.91 ft³
